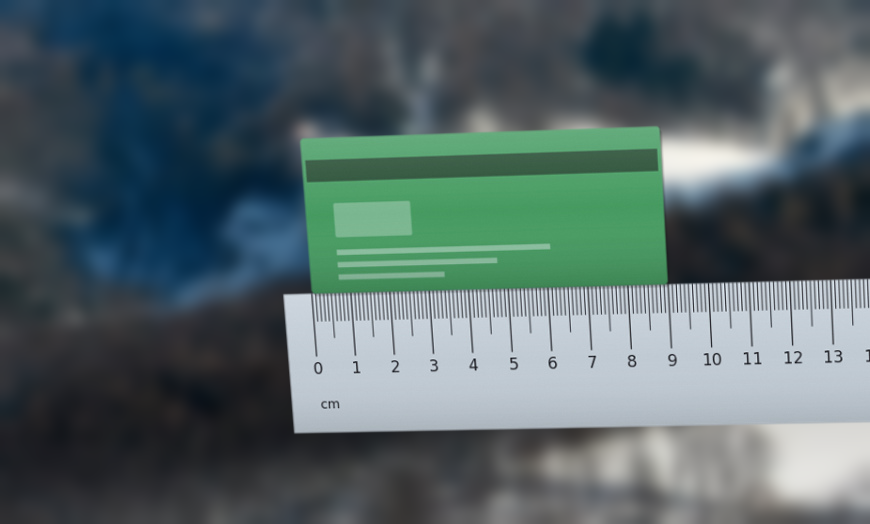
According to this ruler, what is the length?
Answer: 9 cm
